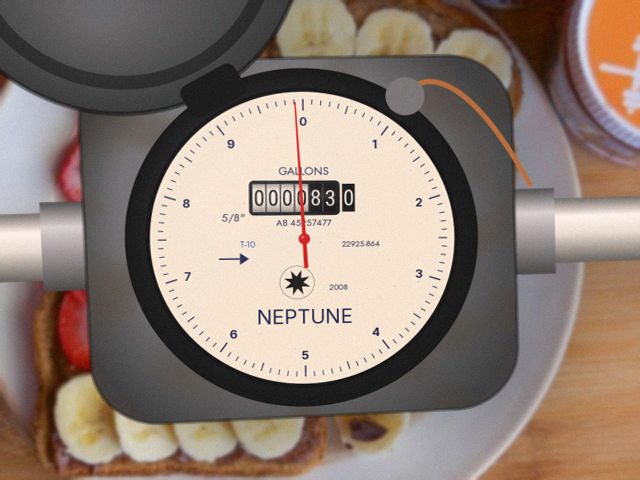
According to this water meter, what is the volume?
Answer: 829.9 gal
